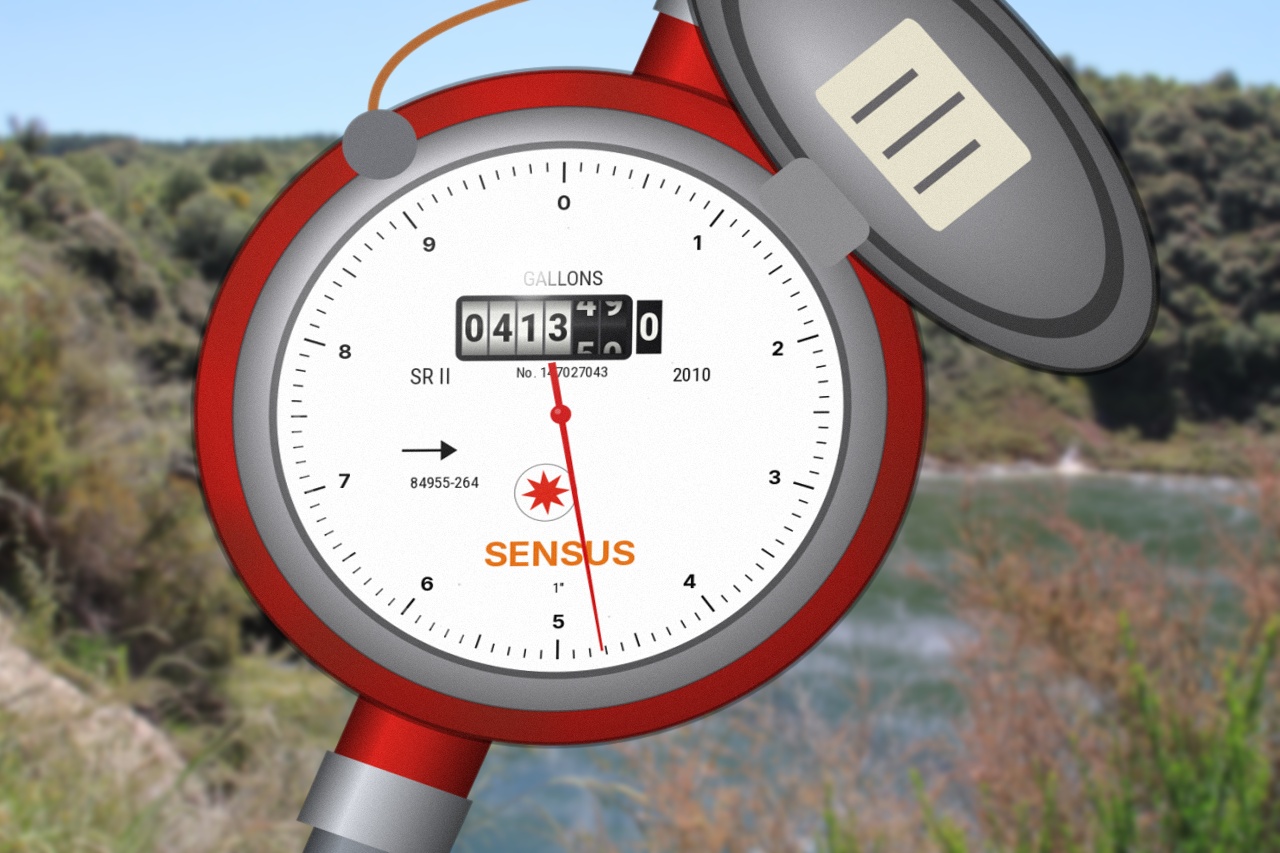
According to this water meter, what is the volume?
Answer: 413494.7 gal
